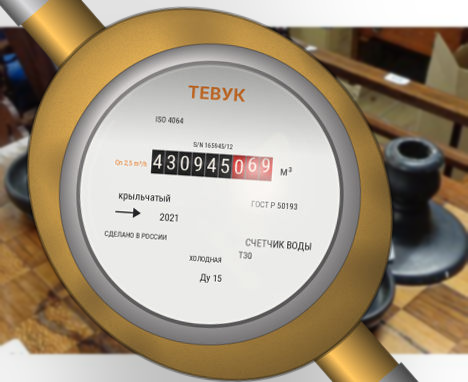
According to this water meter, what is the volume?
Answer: 430945.069 m³
